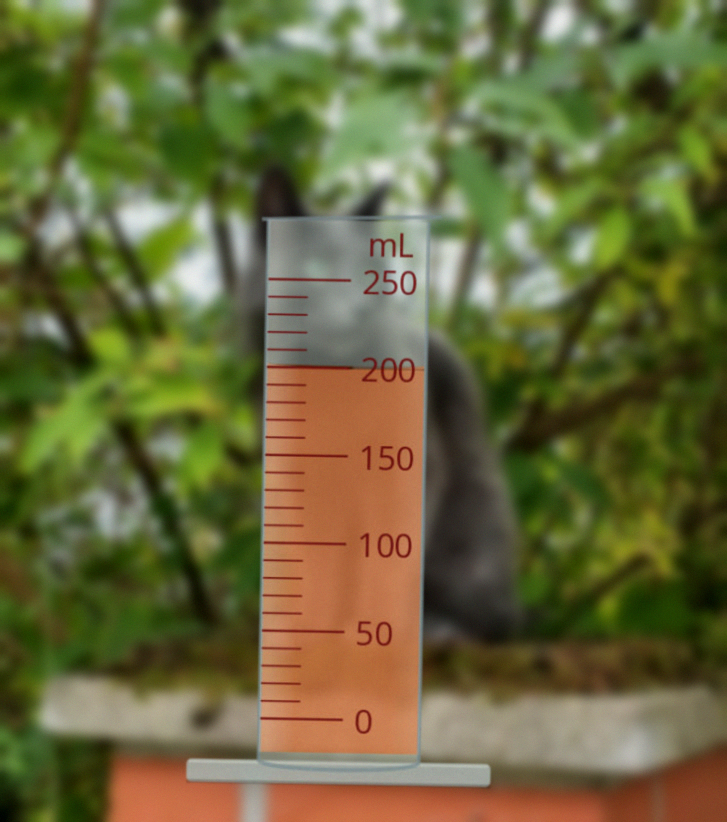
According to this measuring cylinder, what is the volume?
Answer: 200 mL
